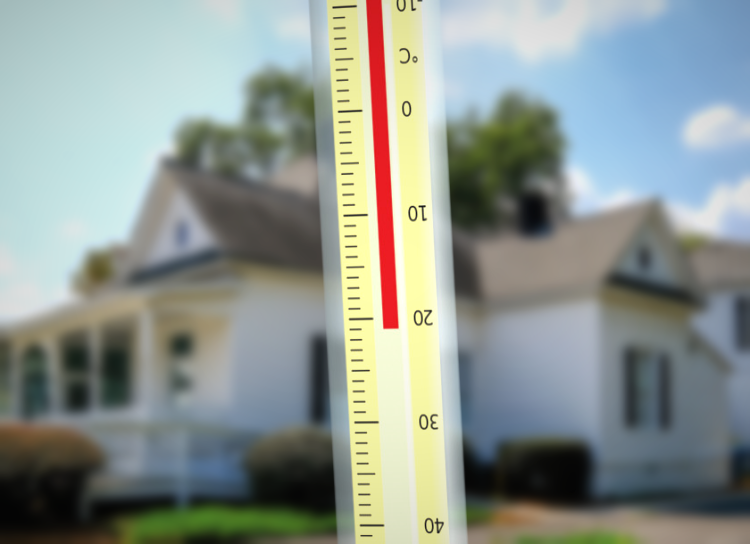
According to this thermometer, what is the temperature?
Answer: 21 °C
